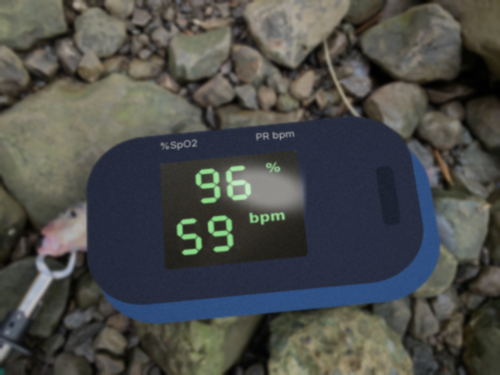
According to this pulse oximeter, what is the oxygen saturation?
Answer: 96 %
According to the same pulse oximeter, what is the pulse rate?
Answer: 59 bpm
